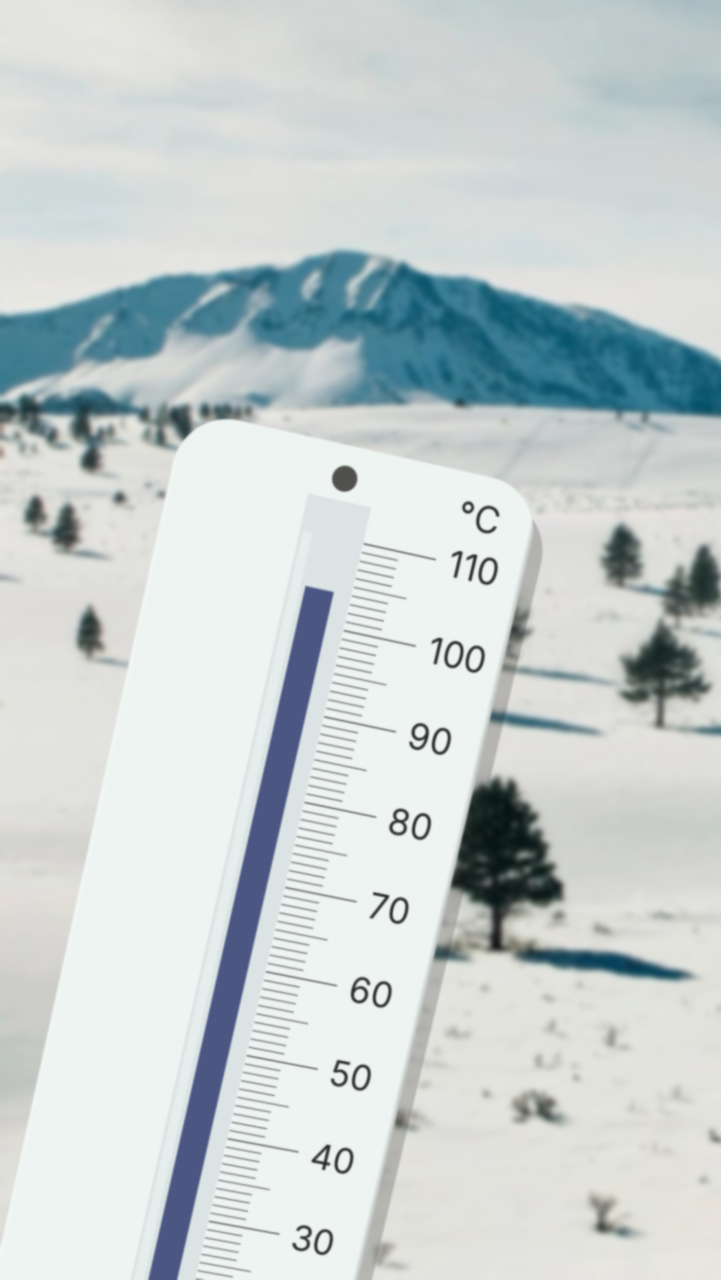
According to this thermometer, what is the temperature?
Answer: 104 °C
